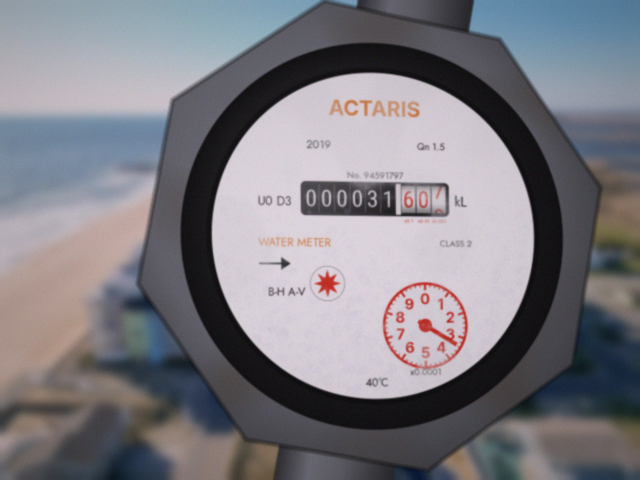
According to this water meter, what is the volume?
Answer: 31.6073 kL
